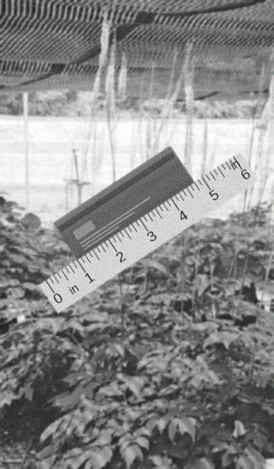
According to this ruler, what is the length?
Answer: 3.75 in
